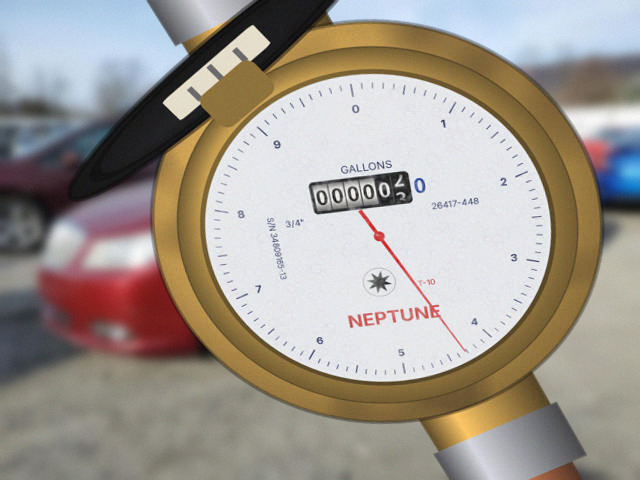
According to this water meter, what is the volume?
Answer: 24.3 gal
